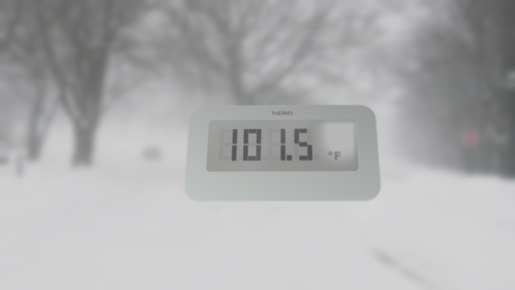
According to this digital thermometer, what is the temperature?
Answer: 101.5 °F
